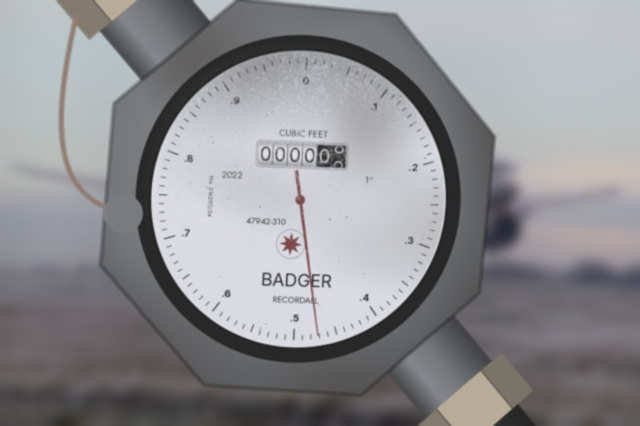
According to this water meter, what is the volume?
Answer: 8.47 ft³
